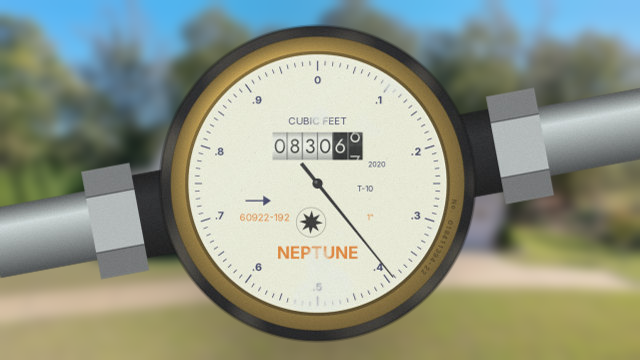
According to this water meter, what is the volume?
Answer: 83066.39 ft³
